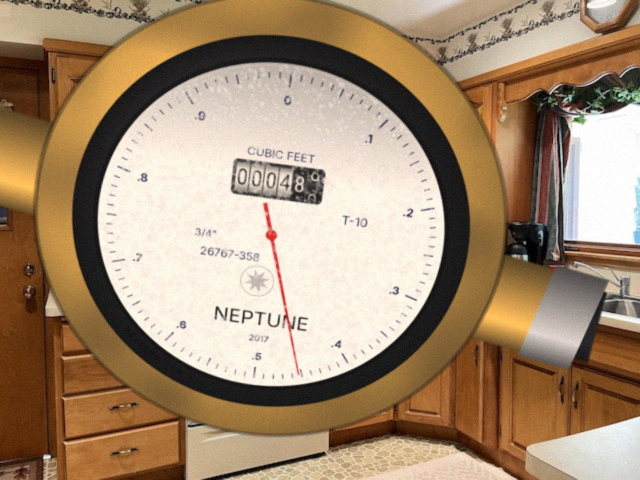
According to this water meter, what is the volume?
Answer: 488.45 ft³
